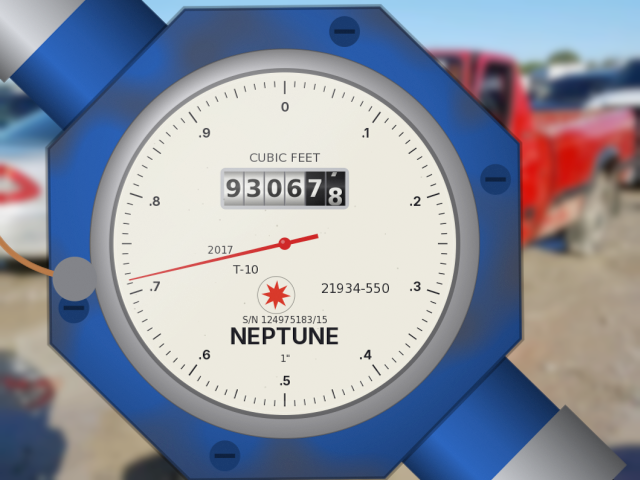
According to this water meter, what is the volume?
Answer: 930677.71 ft³
